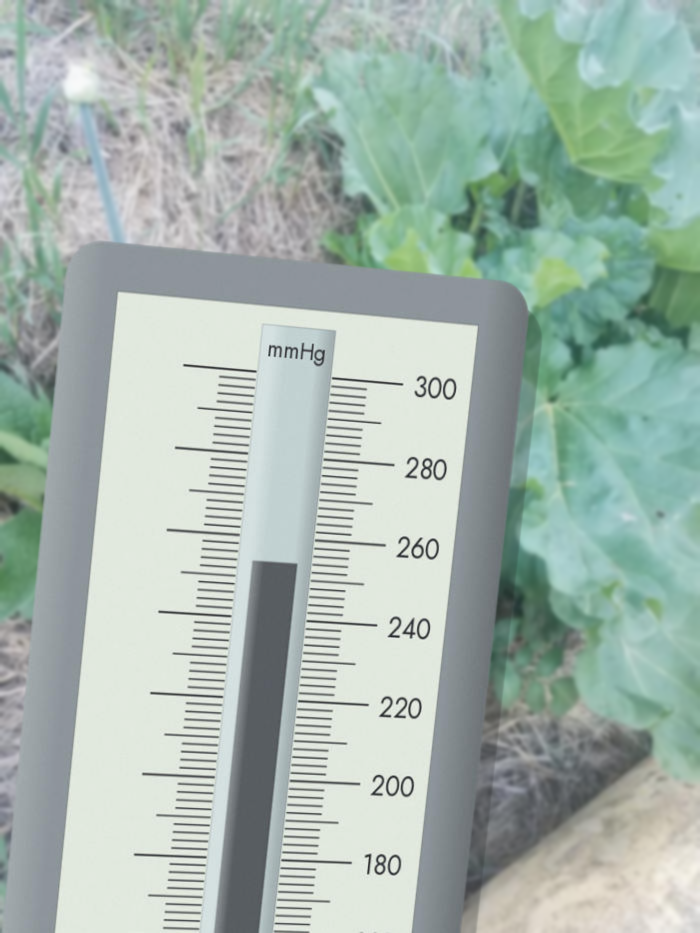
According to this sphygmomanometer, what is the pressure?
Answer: 254 mmHg
